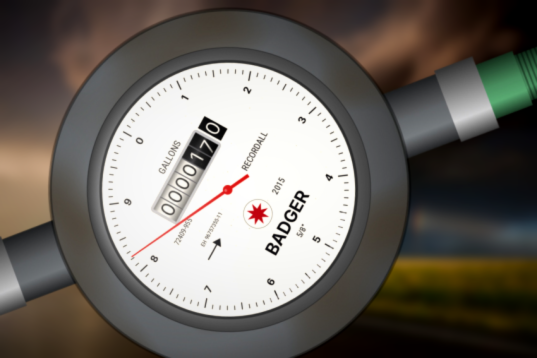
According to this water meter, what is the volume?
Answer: 168.2 gal
